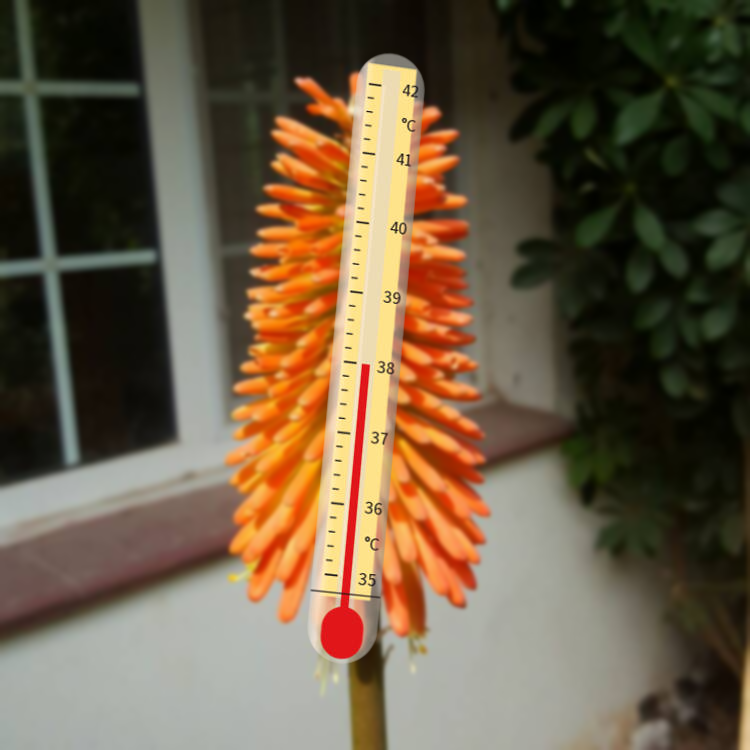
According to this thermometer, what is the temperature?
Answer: 38 °C
